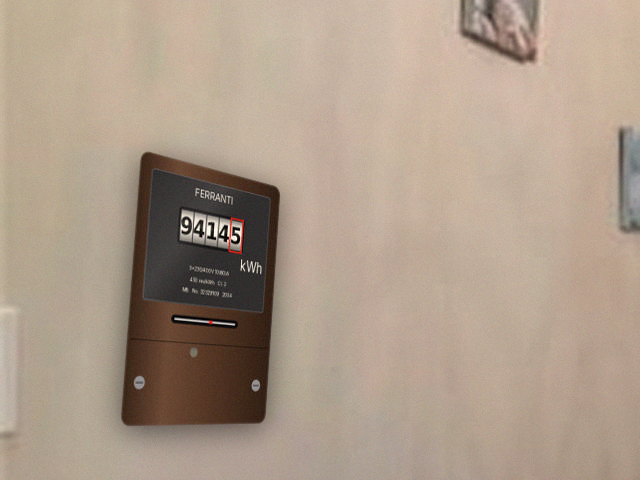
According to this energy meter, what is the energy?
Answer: 9414.5 kWh
